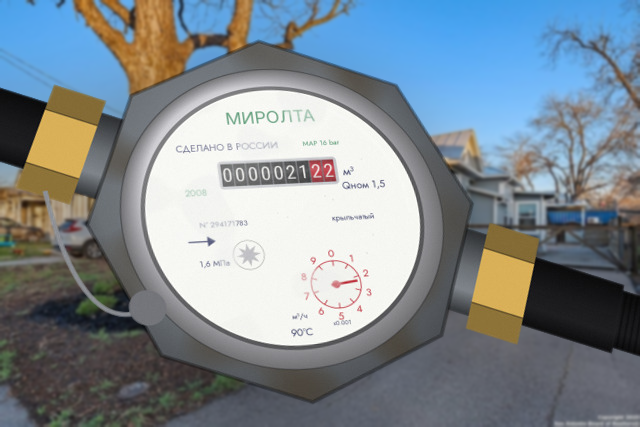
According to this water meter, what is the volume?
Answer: 21.222 m³
